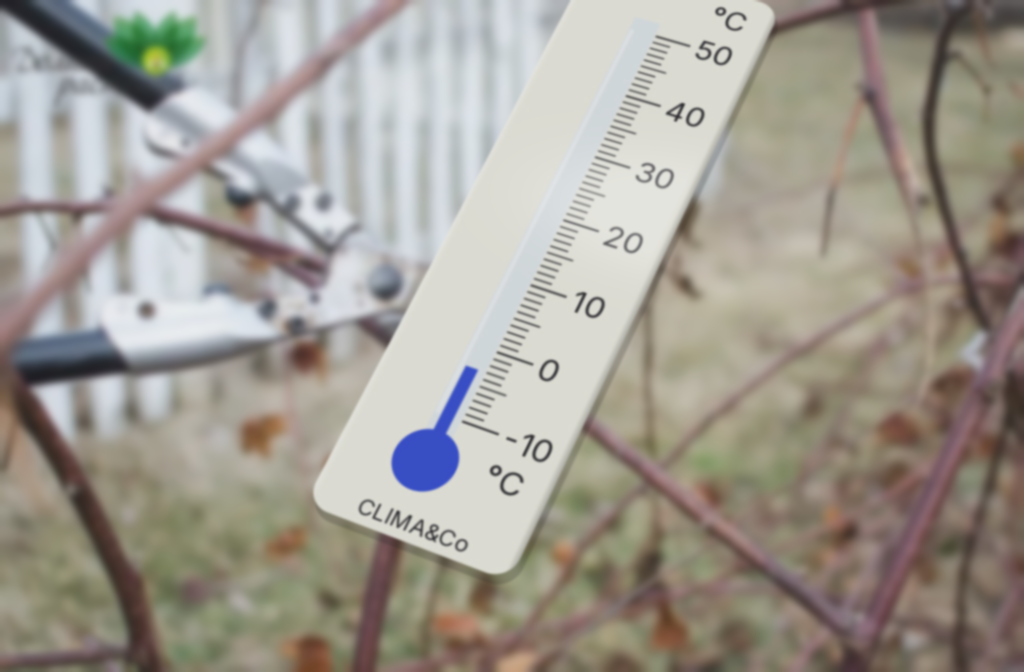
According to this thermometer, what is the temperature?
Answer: -3 °C
